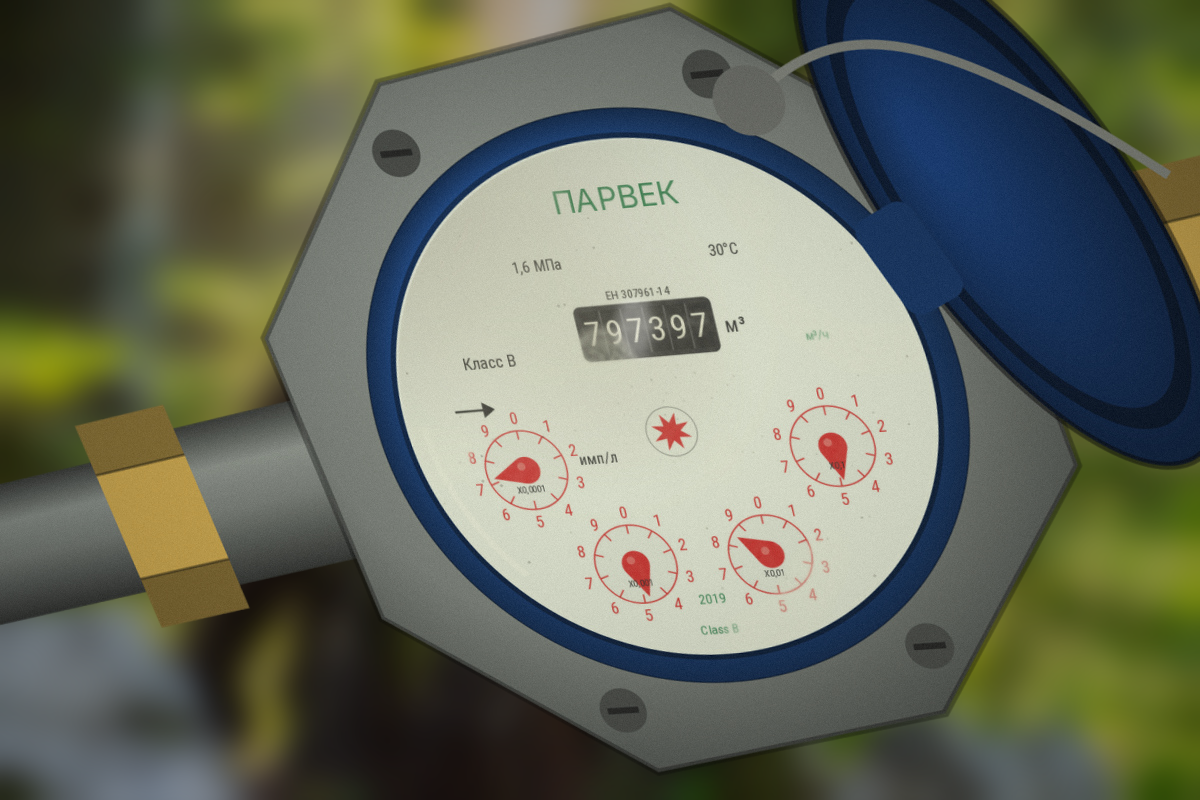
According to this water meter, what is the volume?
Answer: 797397.4847 m³
